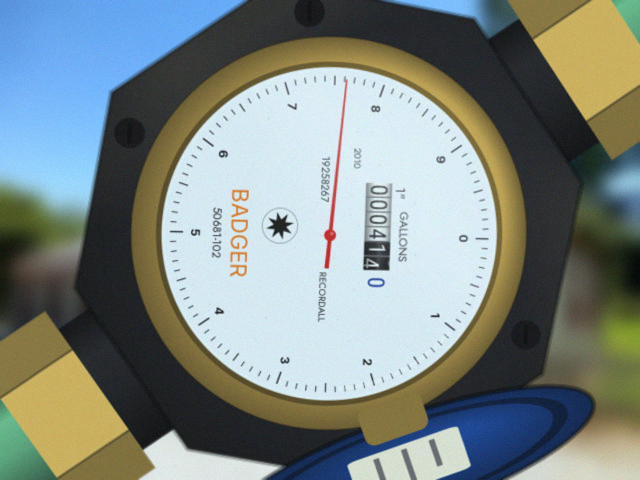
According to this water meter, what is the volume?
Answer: 4137.6 gal
